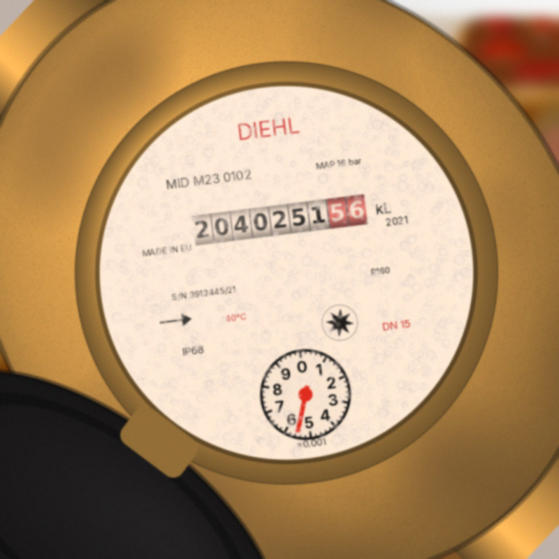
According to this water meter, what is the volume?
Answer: 2040251.565 kL
